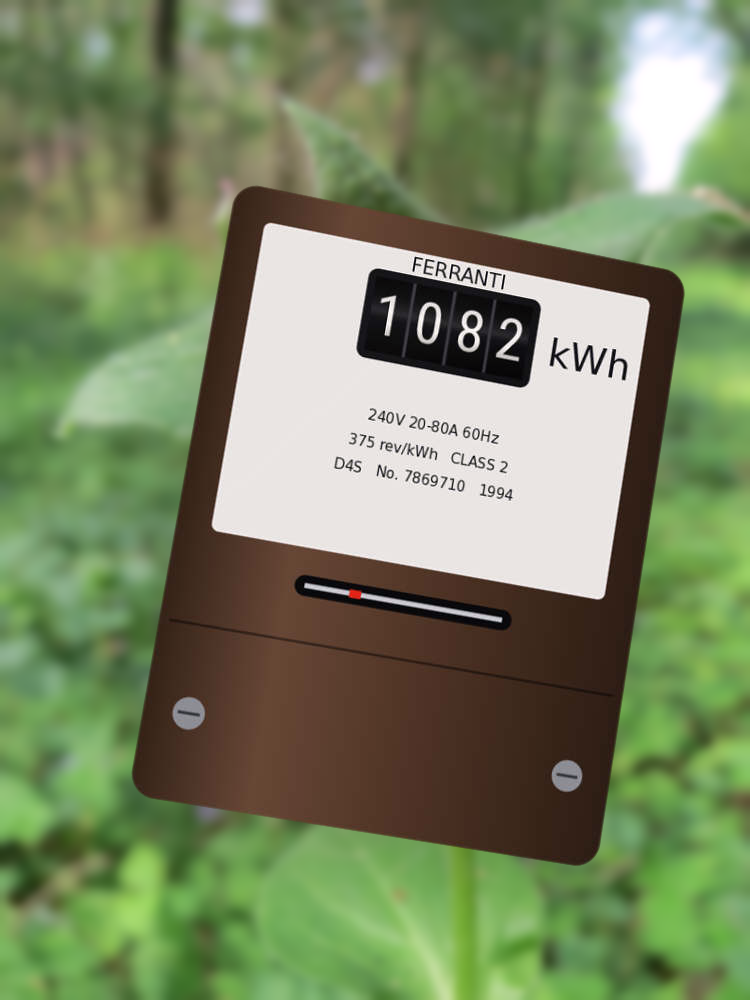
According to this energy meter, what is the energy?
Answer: 1082 kWh
